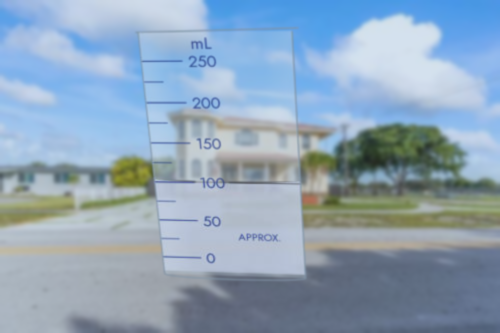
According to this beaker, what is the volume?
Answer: 100 mL
